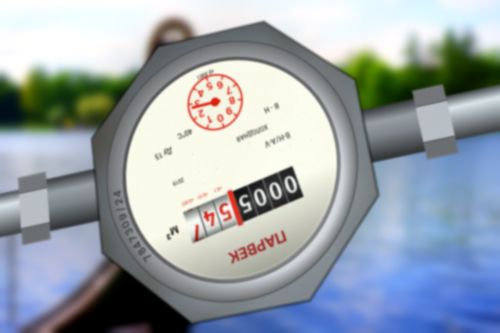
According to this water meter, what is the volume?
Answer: 5.5472 m³
